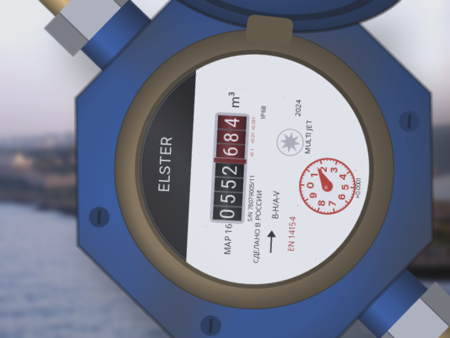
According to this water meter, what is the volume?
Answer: 552.6841 m³
